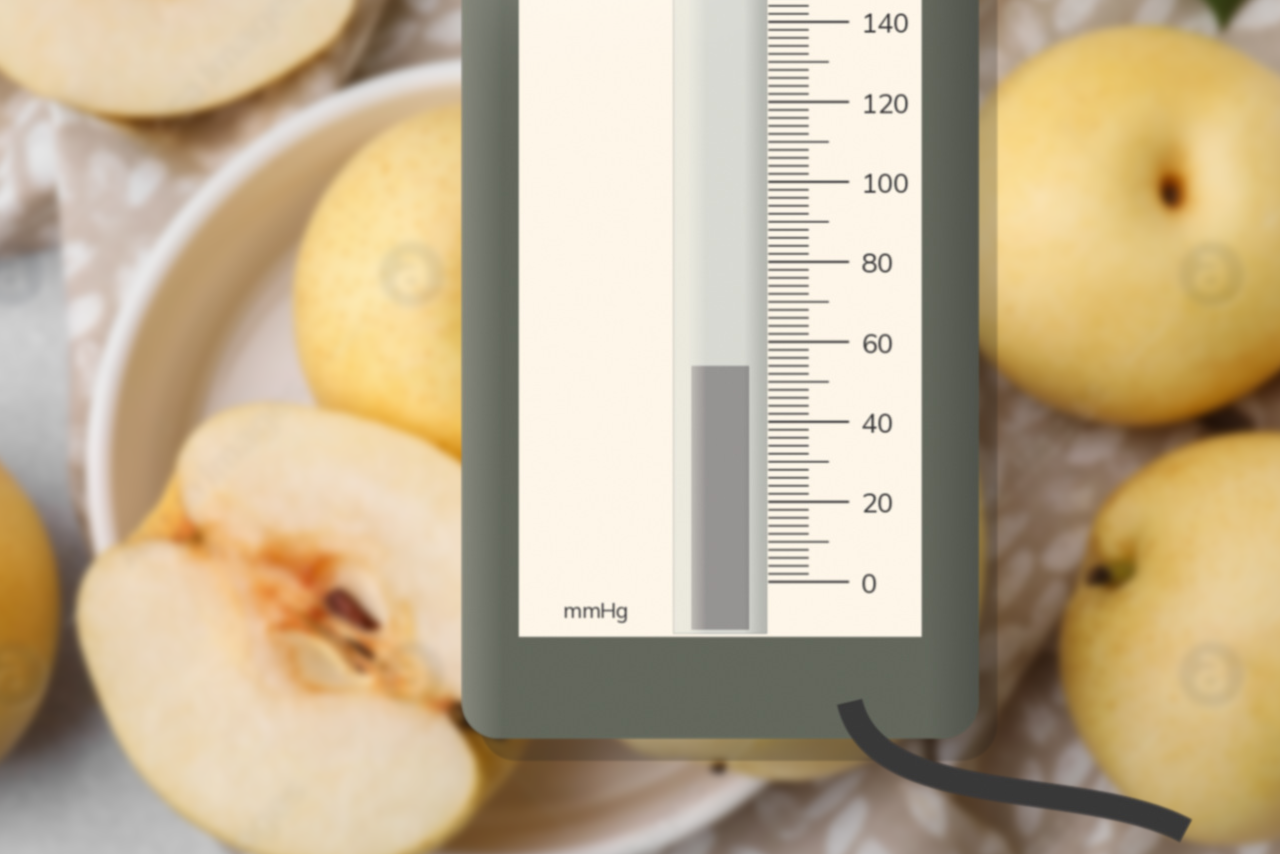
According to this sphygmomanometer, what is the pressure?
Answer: 54 mmHg
